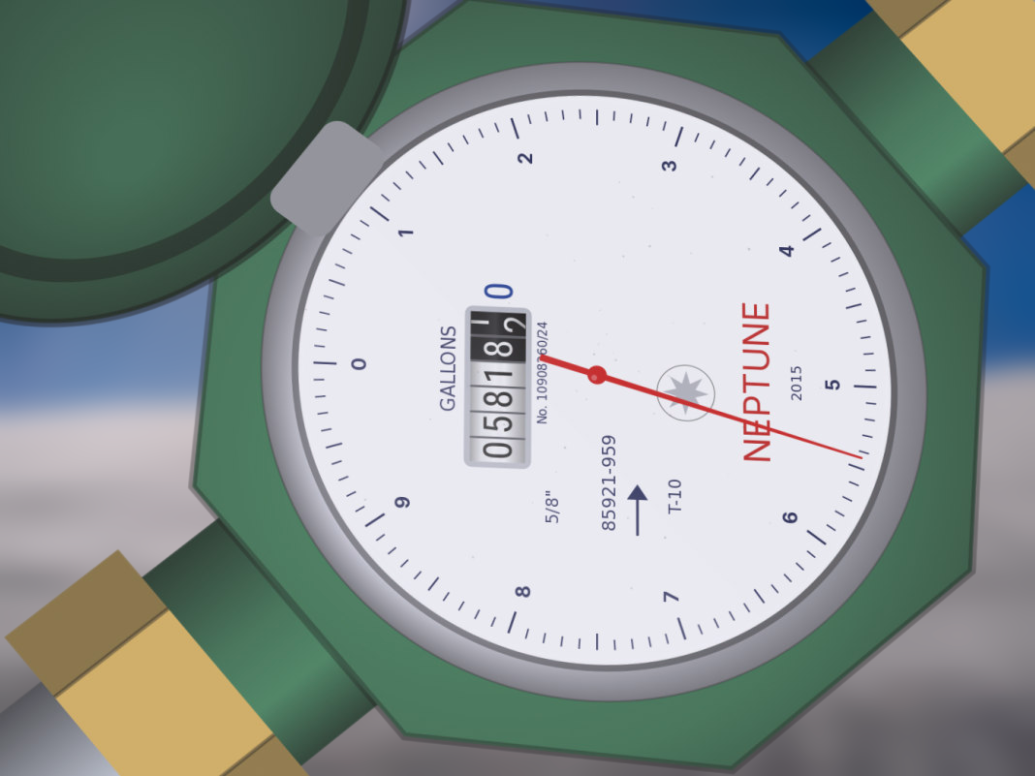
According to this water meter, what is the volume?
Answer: 581815.4 gal
